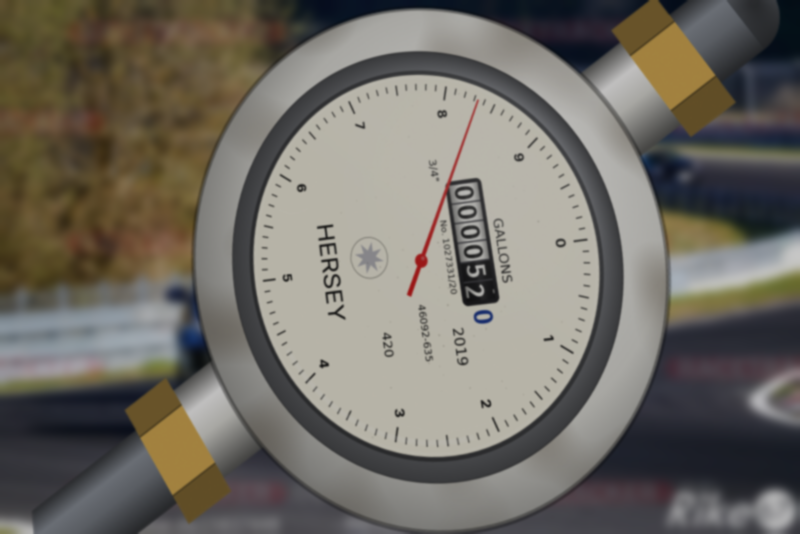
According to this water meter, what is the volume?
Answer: 518.3 gal
